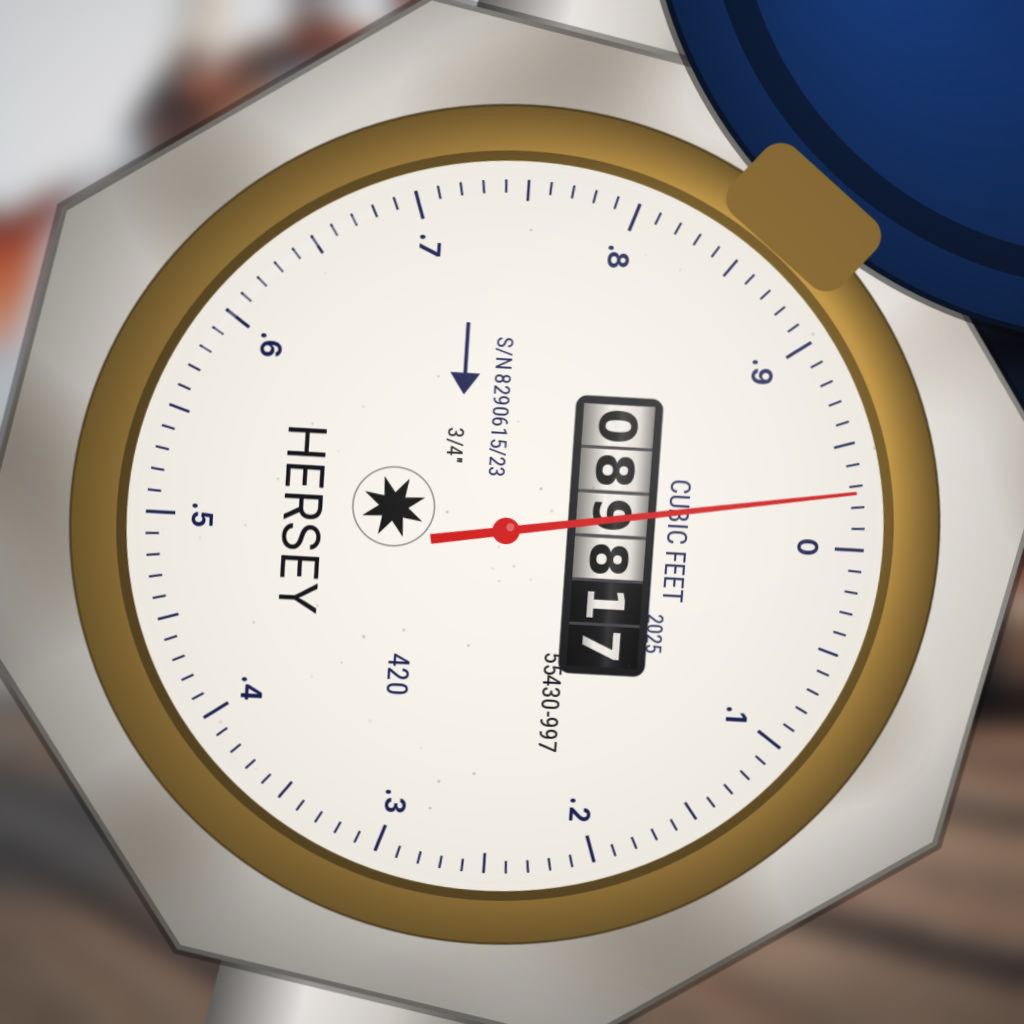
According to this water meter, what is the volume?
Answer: 89816.97 ft³
